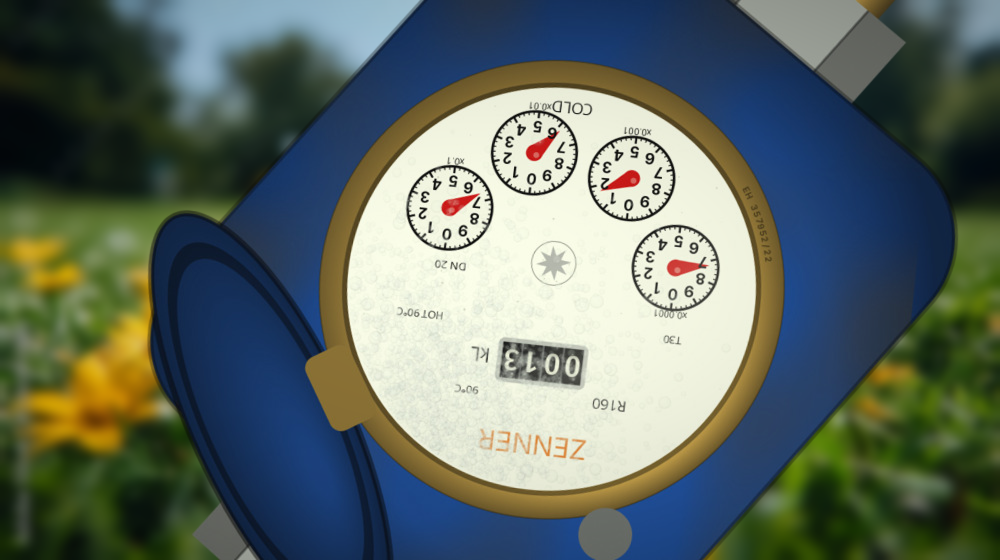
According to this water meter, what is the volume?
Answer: 13.6617 kL
